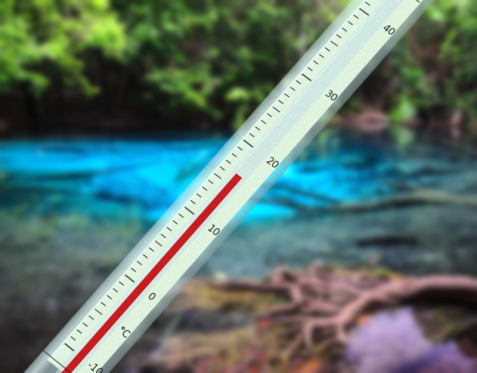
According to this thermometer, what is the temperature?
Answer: 16.5 °C
